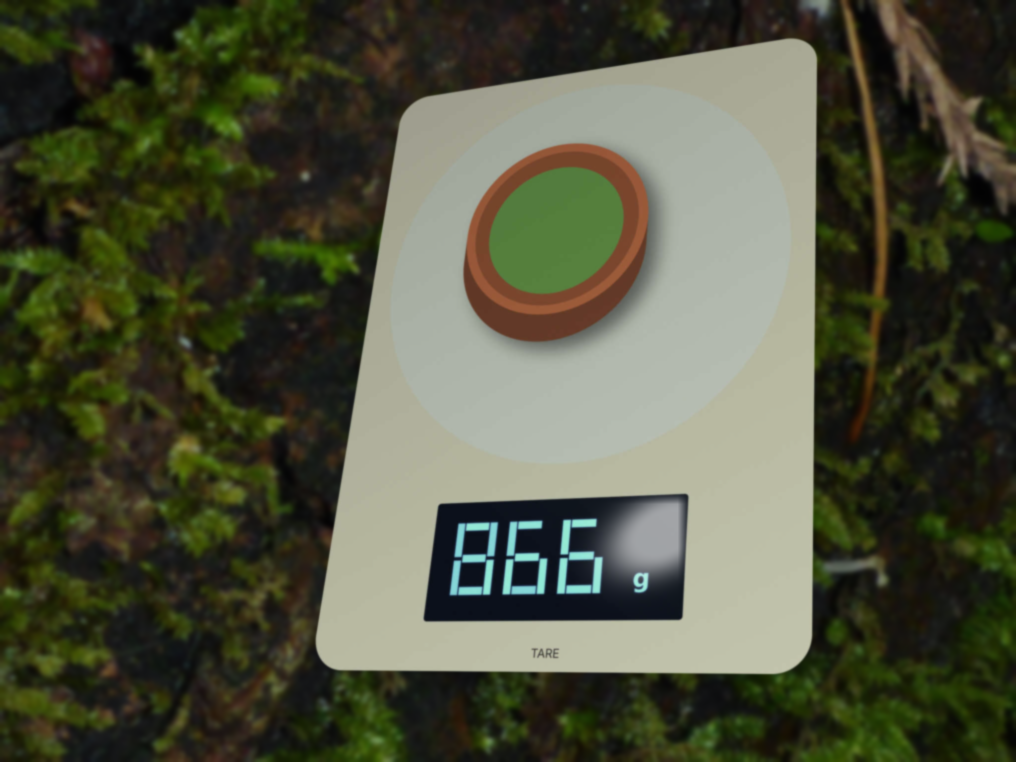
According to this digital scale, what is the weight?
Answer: 866 g
